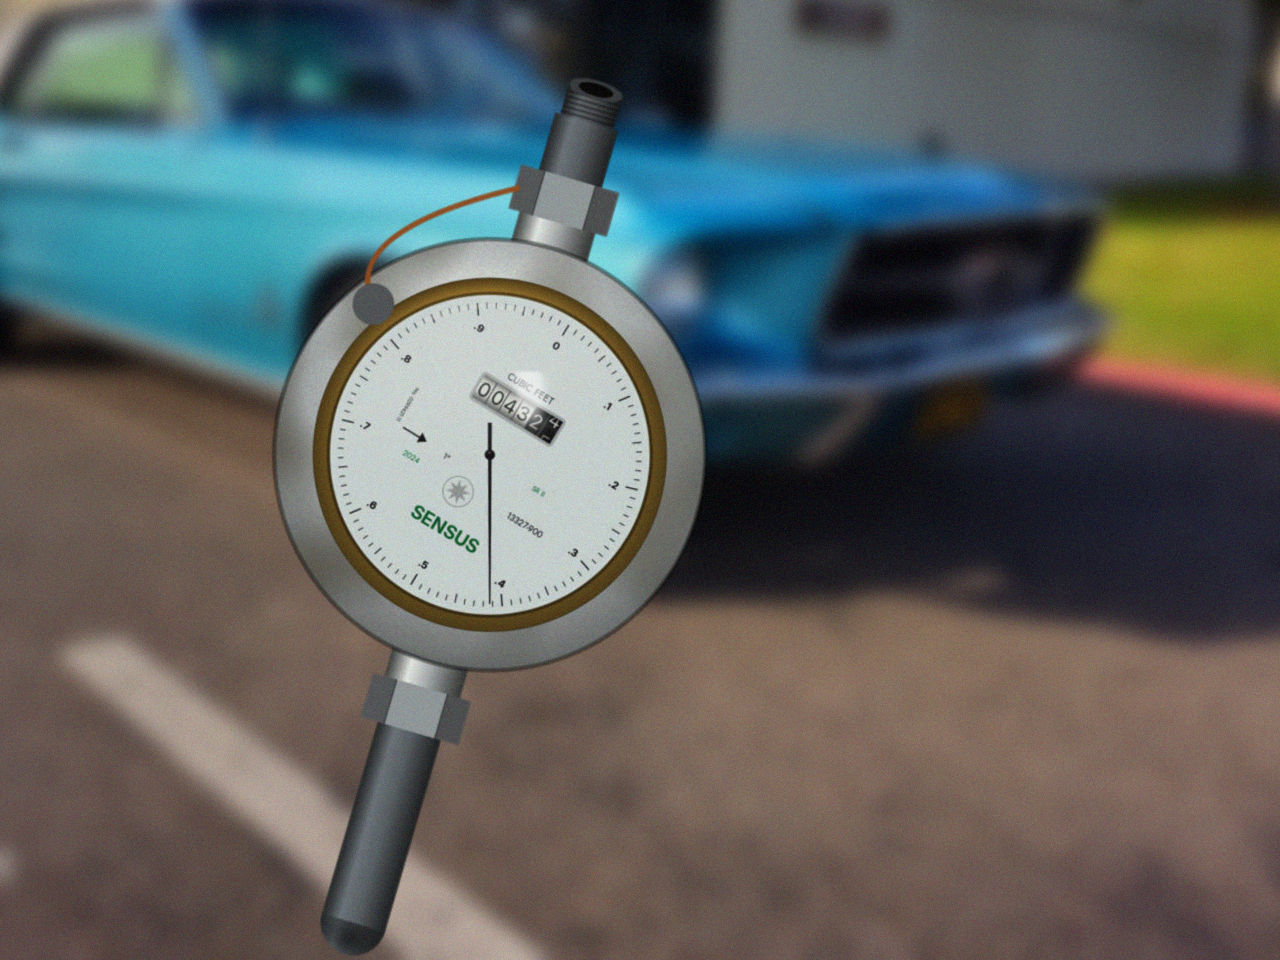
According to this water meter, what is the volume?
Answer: 4324.41 ft³
